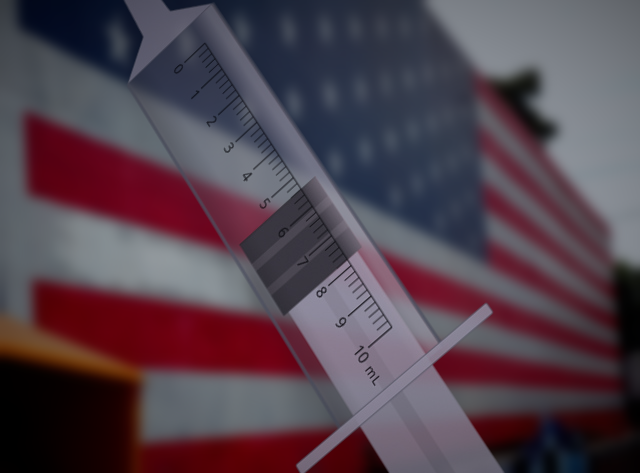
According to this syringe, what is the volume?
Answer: 5.4 mL
